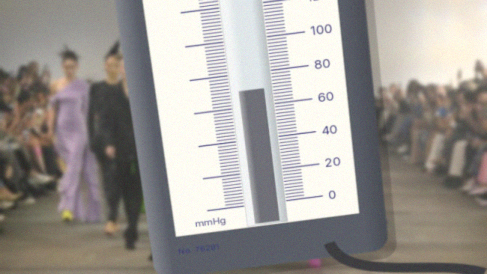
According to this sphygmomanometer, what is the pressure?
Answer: 70 mmHg
